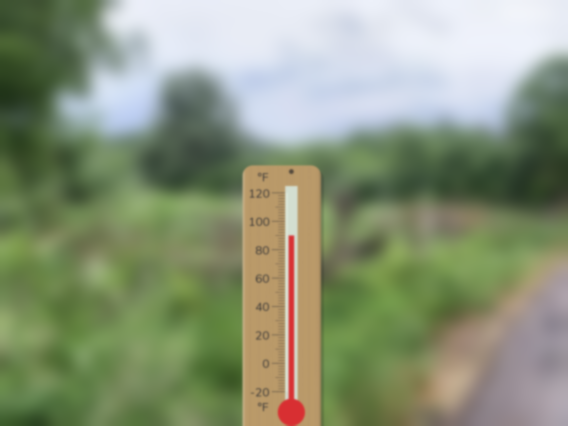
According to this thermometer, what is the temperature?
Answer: 90 °F
